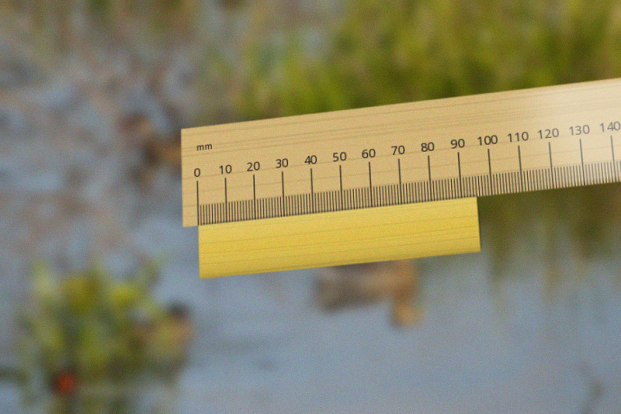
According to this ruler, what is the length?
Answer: 95 mm
